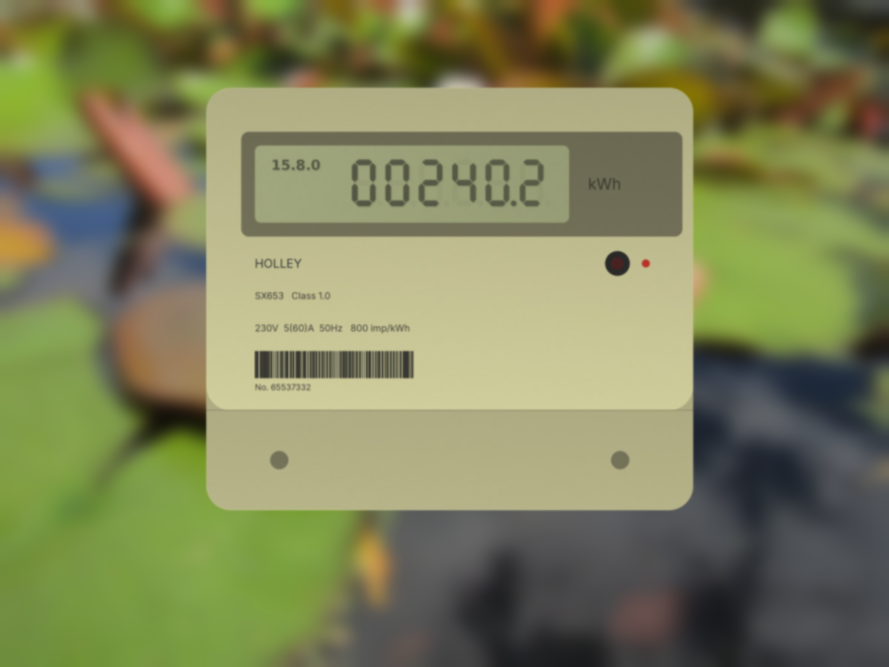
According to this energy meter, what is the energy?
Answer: 240.2 kWh
